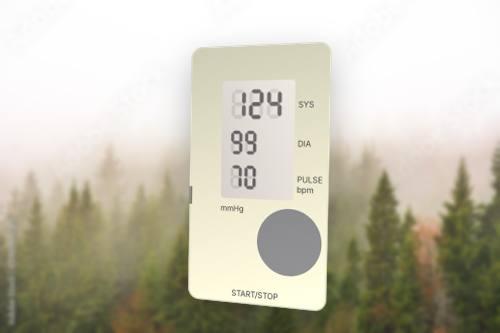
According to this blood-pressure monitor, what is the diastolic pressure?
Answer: 99 mmHg
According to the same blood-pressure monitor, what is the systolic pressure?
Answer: 124 mmHg
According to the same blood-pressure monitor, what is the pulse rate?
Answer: 70 bpm
